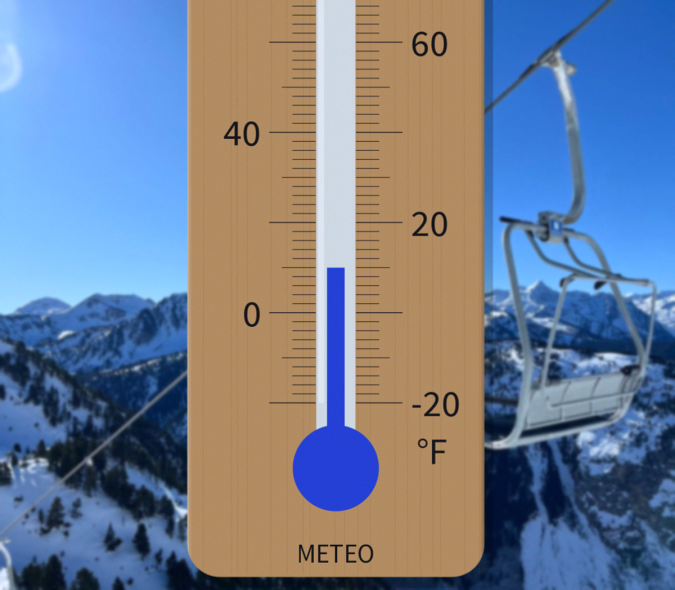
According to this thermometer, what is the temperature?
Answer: 10 °F
